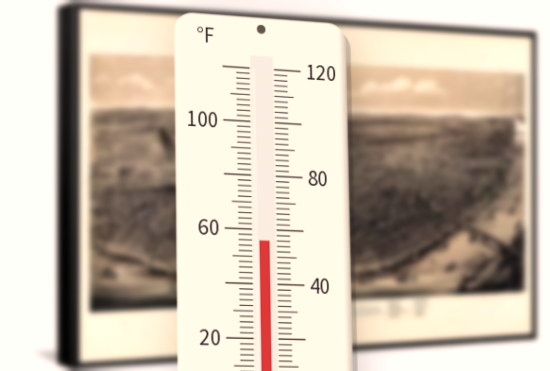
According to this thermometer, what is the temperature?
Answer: 56 °F
